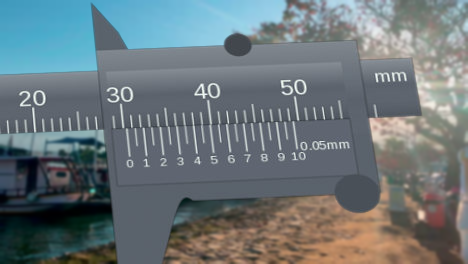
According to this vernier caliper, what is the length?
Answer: 30.4 mm
